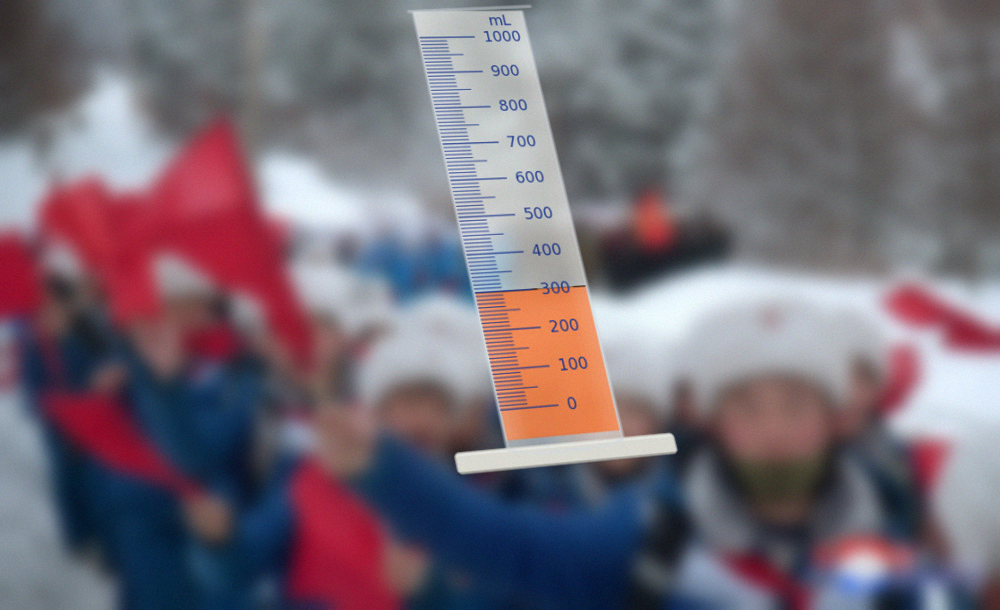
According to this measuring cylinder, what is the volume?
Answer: 300 mL
